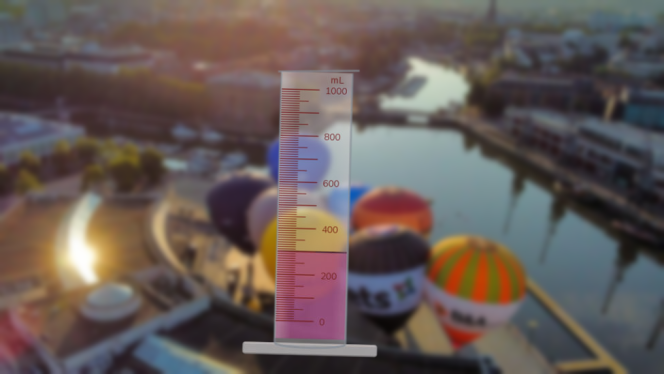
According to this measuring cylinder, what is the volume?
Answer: 300 mL
